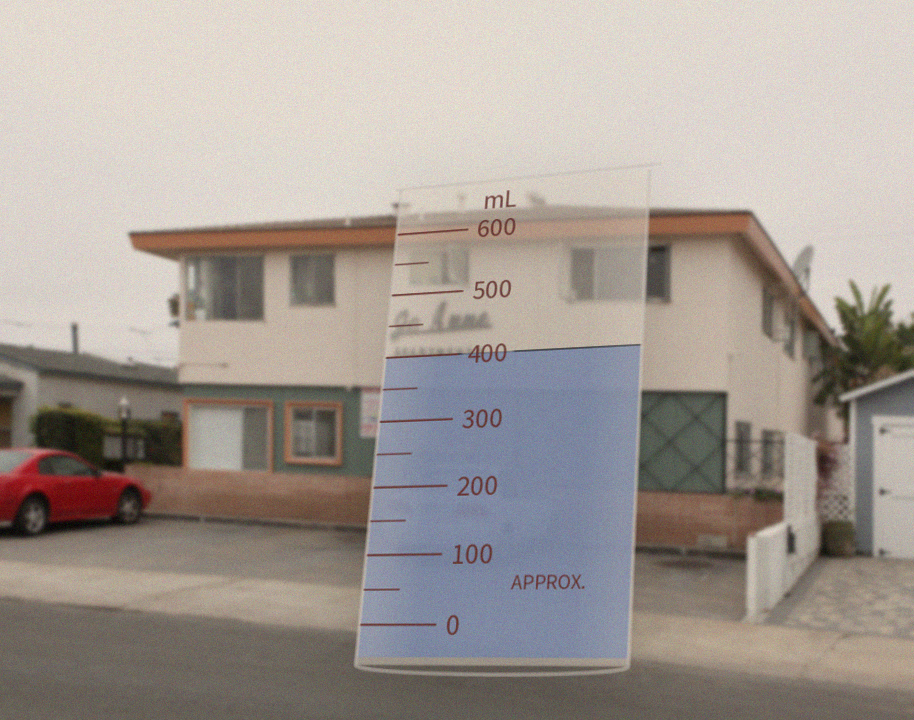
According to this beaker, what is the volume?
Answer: 400 mL
